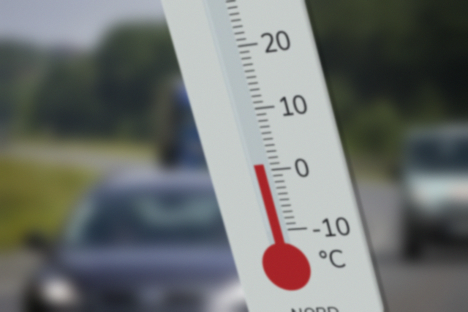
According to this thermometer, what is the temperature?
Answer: 1 °C
